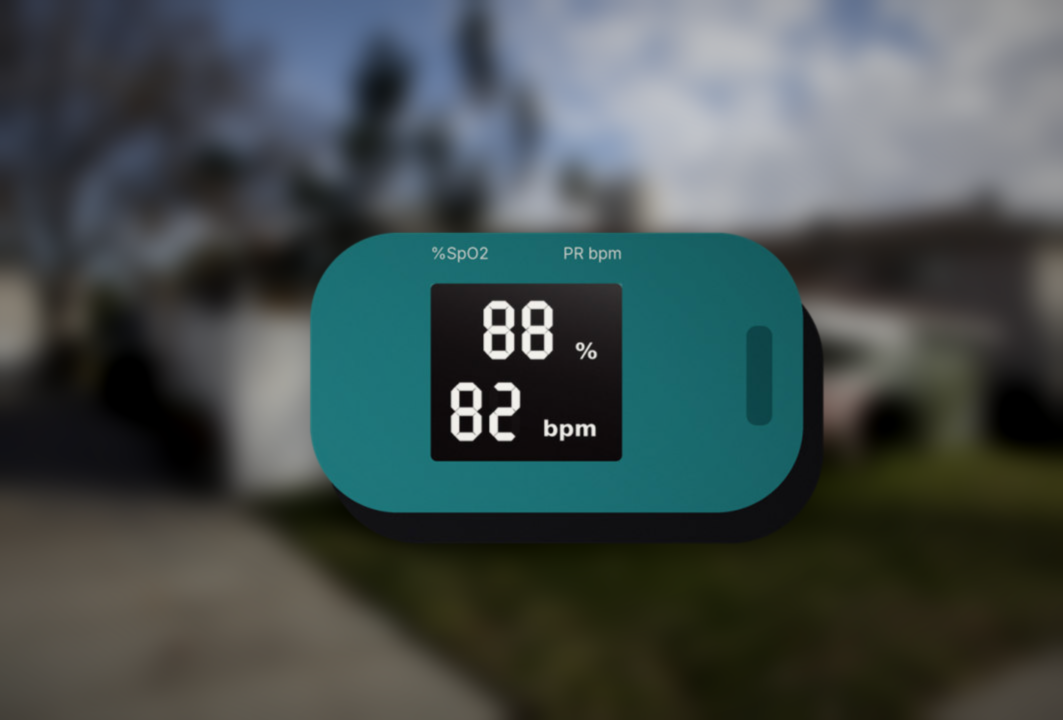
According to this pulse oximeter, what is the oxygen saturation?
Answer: 88 %
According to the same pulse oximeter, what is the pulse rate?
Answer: 82 bpm
